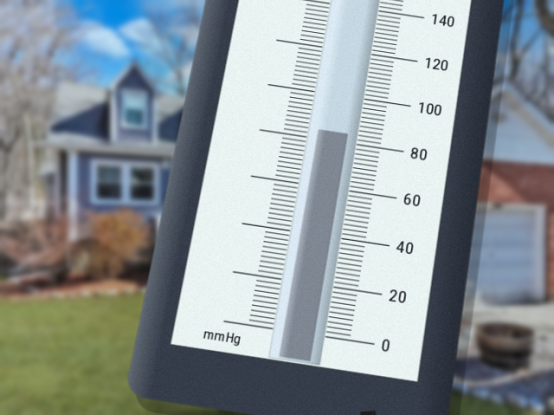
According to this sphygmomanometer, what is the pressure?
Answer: 84 mmHg
